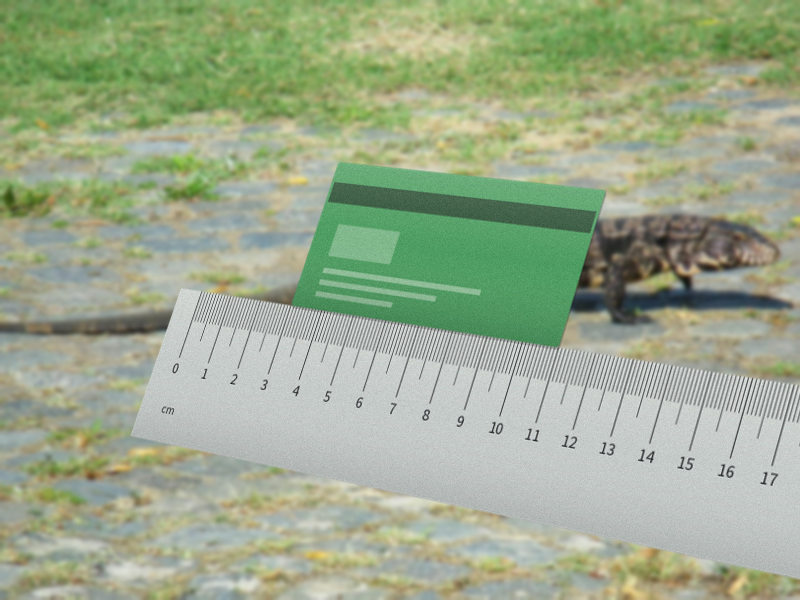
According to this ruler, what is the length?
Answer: 8 cm
